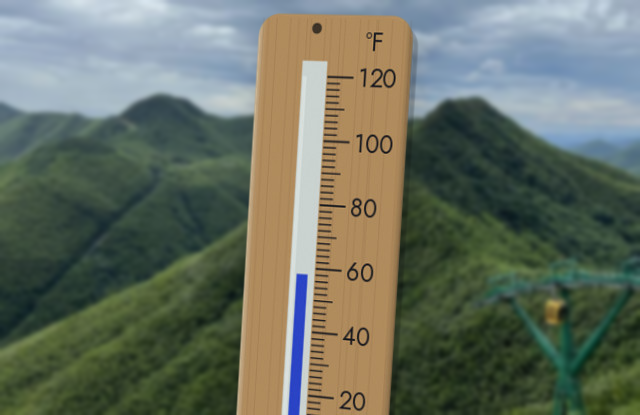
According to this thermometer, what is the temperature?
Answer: 58 °F
